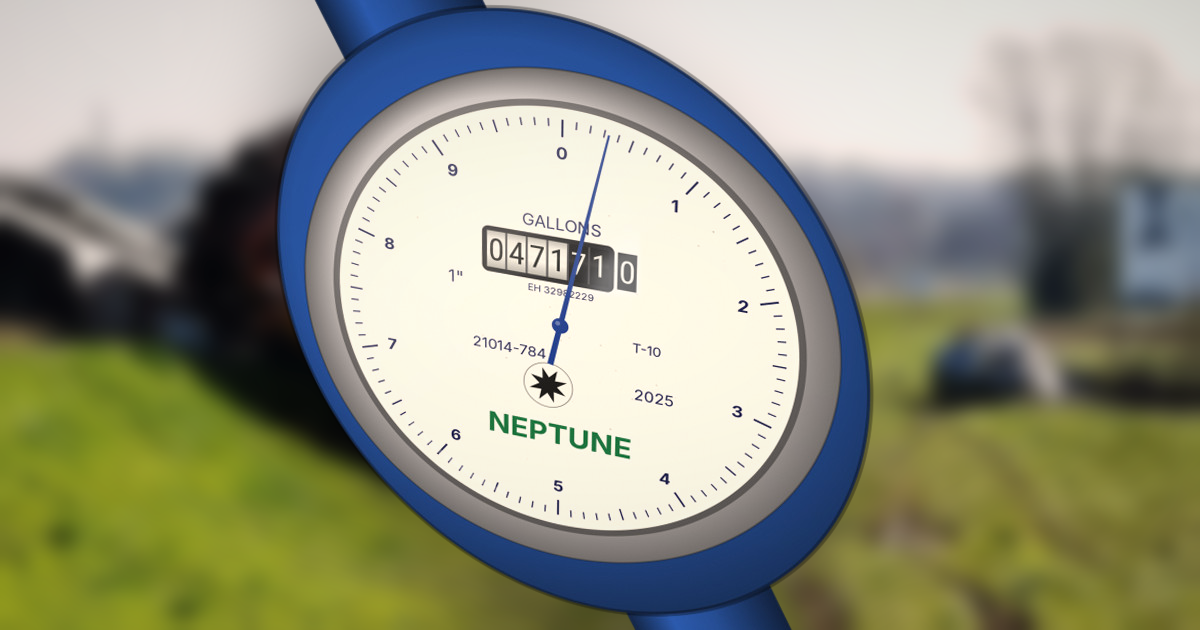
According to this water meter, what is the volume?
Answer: 471710.3 gal
